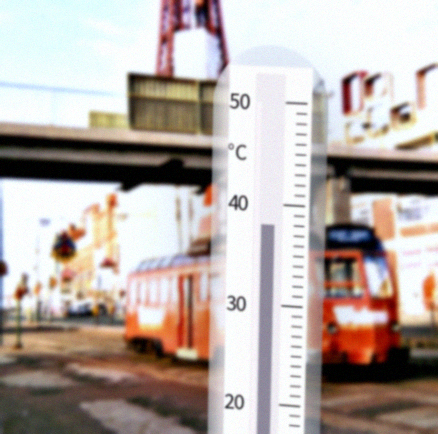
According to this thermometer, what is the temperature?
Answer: 38 °C
